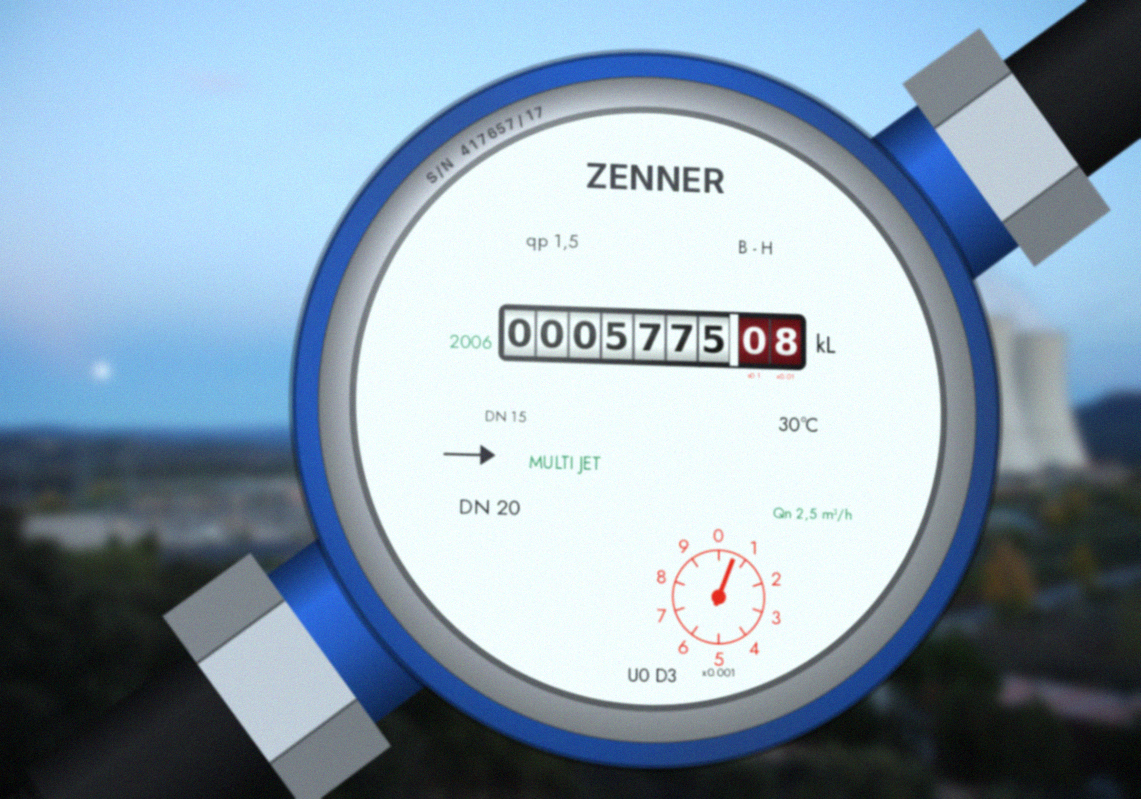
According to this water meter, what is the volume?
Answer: 5775.080 kL
